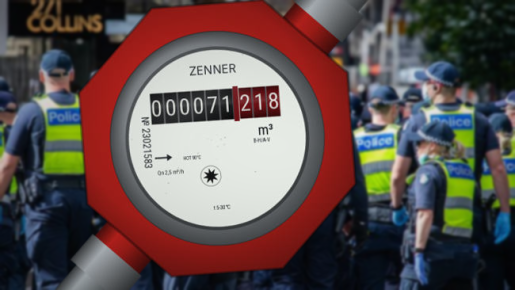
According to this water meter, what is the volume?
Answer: 71.218 m³
